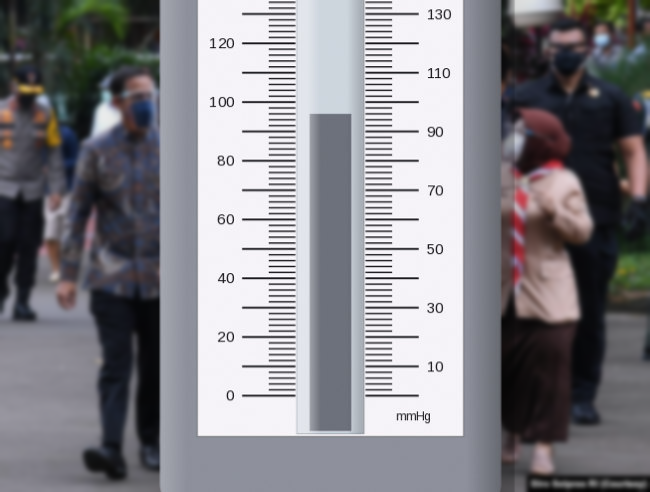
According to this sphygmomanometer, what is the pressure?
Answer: 96 mmHg
